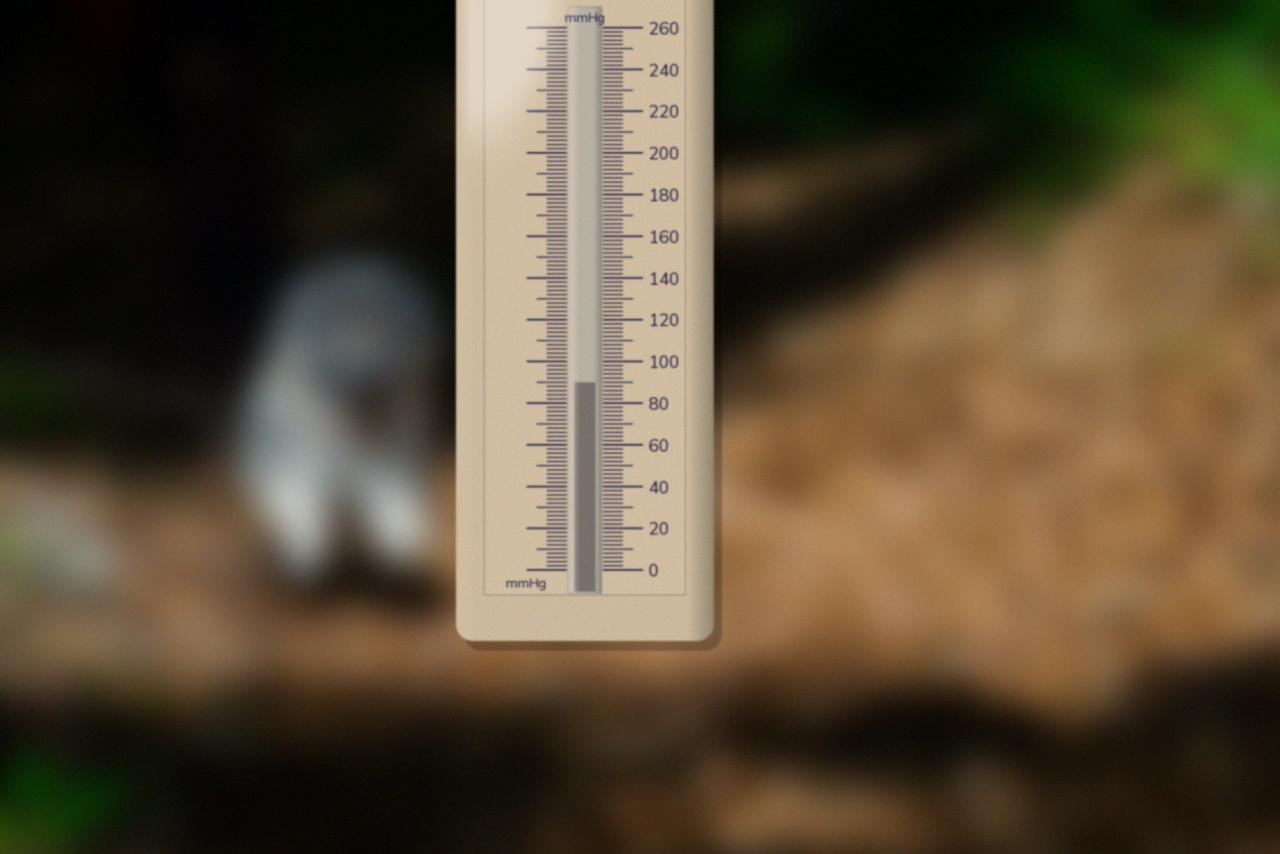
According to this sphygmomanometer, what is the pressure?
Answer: 90 mmHg
